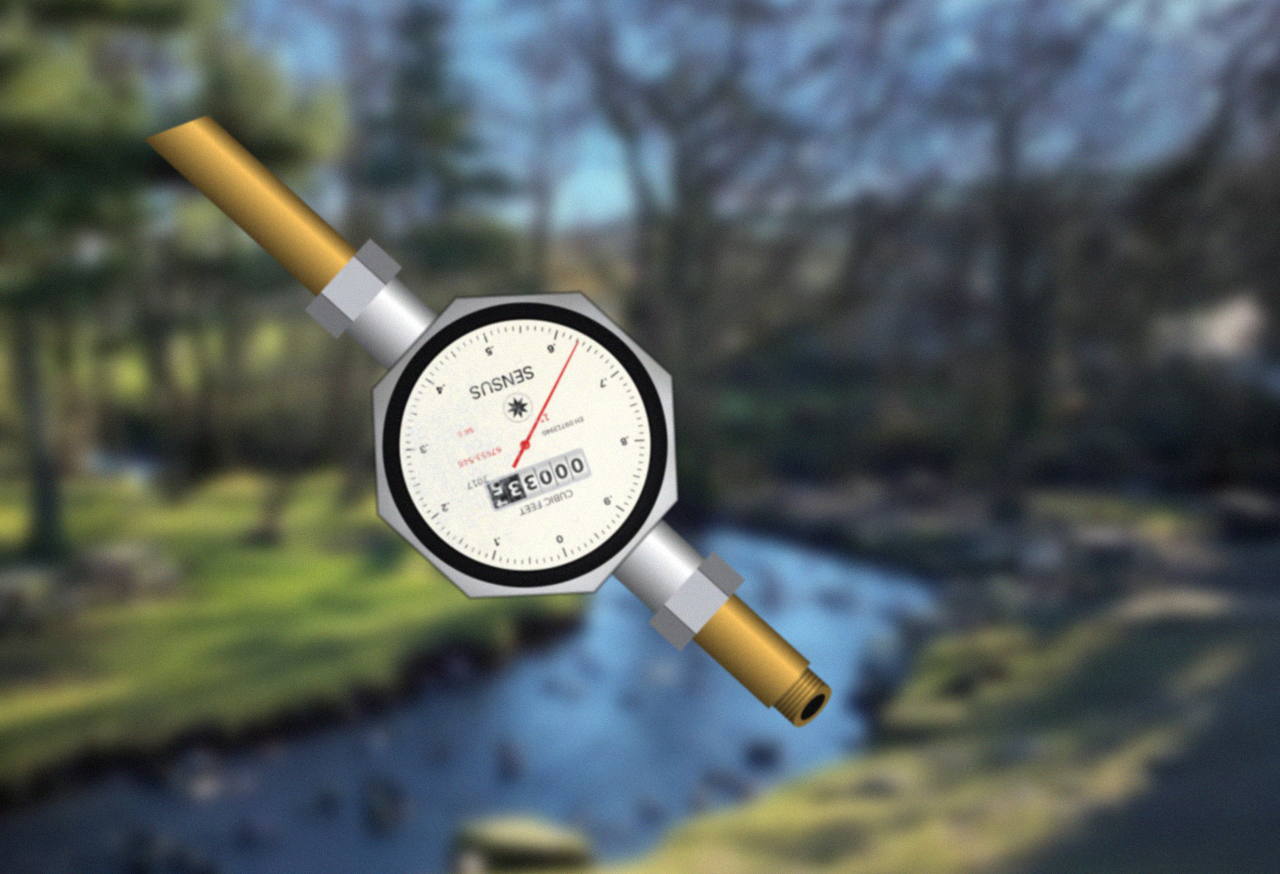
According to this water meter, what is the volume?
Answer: 334.63 ft³
